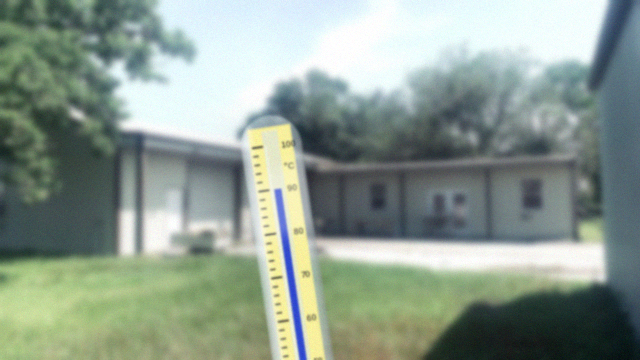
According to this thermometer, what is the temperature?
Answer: 90 °C
